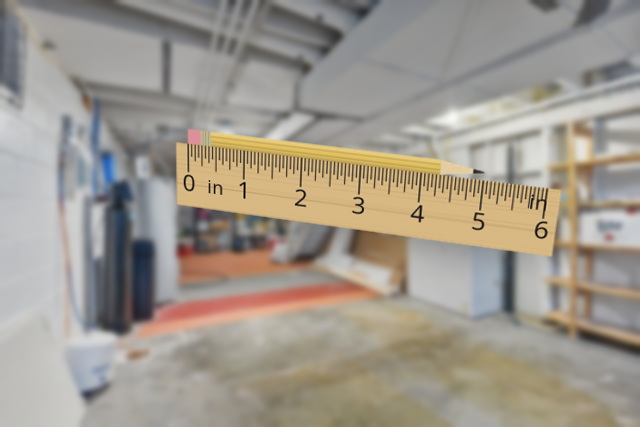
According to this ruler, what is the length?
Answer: 5 in
